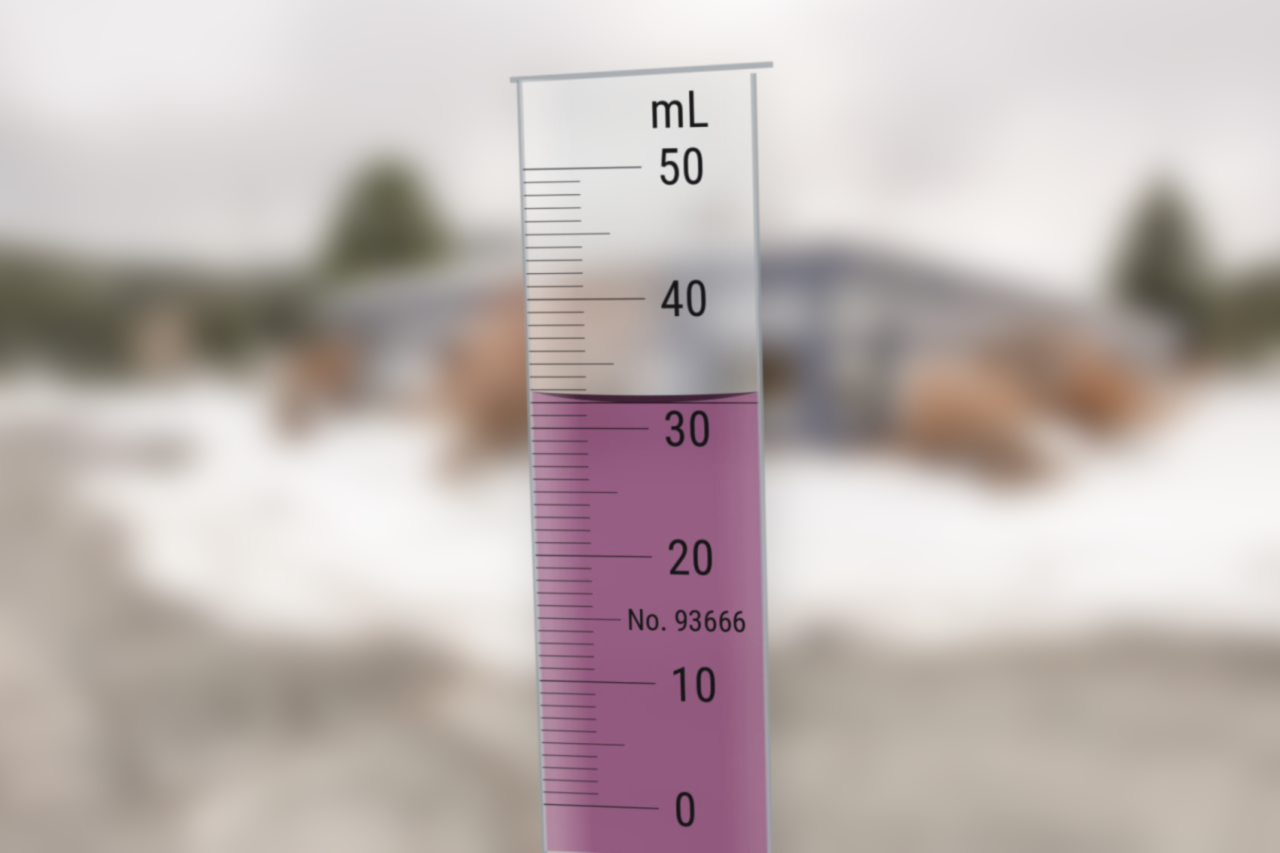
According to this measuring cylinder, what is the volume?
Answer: 32 mL
